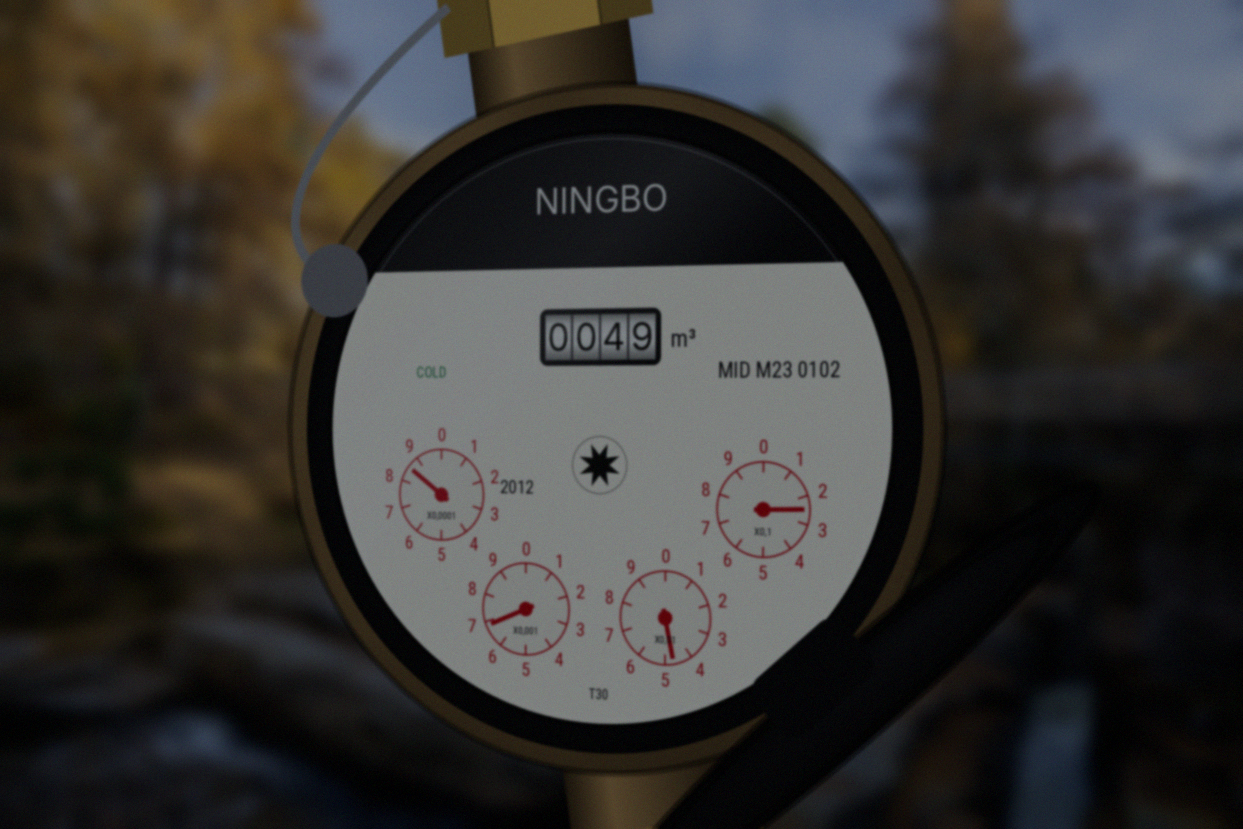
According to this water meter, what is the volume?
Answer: 49.2468 m³
